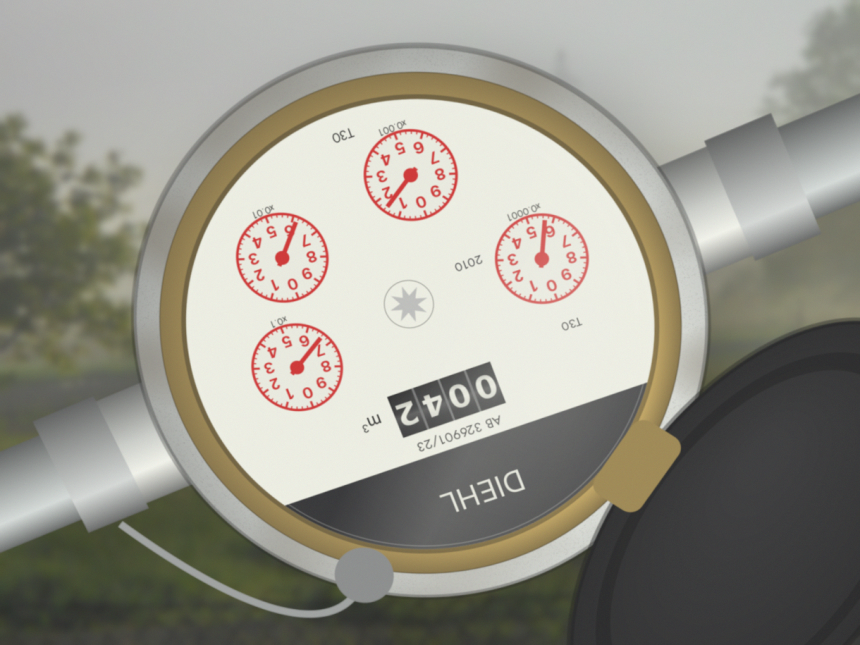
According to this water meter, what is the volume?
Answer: 42.6615 m³
